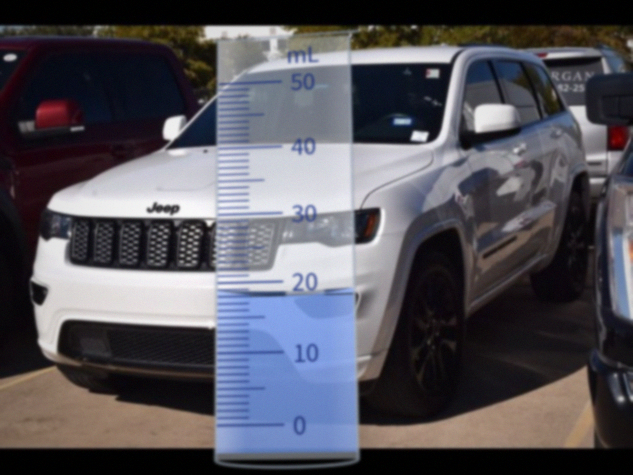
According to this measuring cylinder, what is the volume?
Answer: 18 mL
